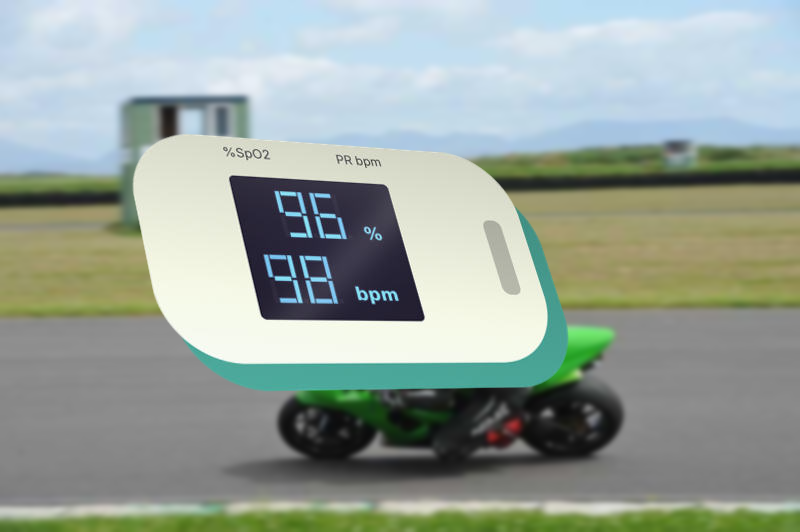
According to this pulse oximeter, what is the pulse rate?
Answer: 98 bpm
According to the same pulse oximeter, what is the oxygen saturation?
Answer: 96 %
